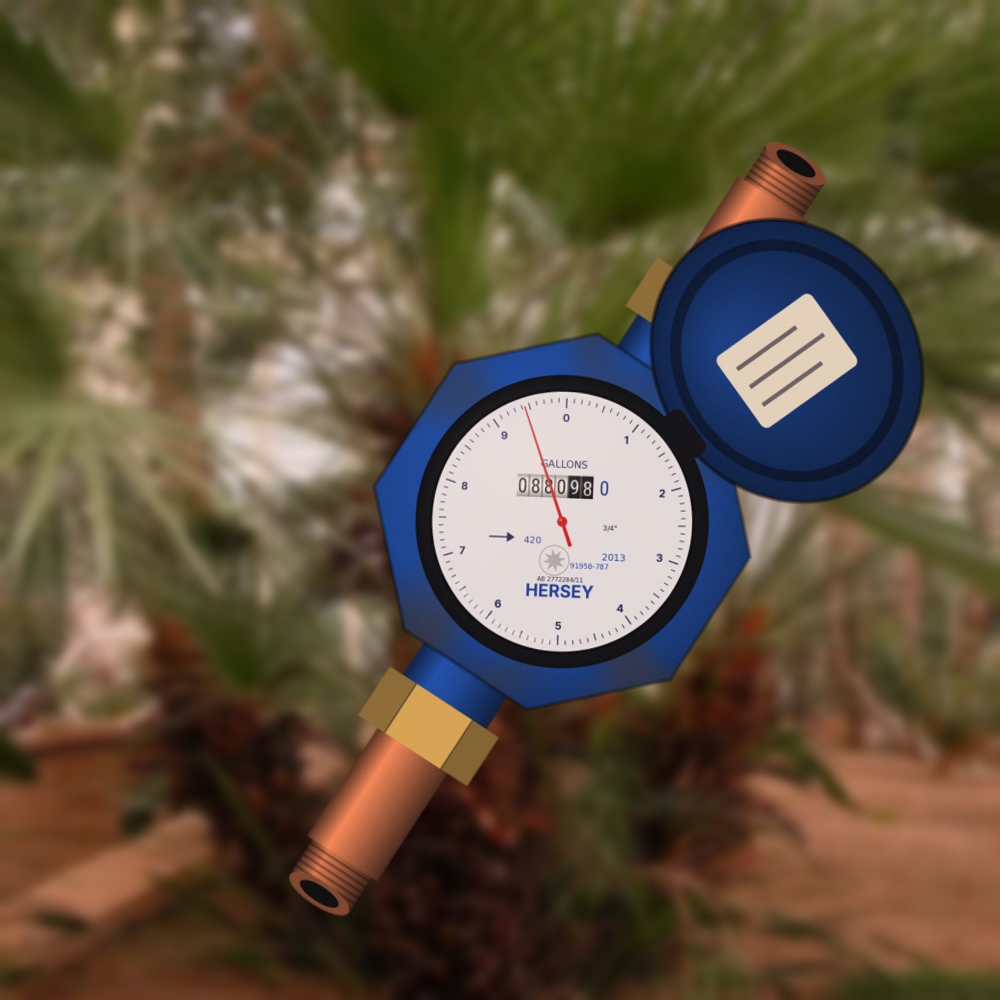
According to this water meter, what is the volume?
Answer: 880979.4 gal
